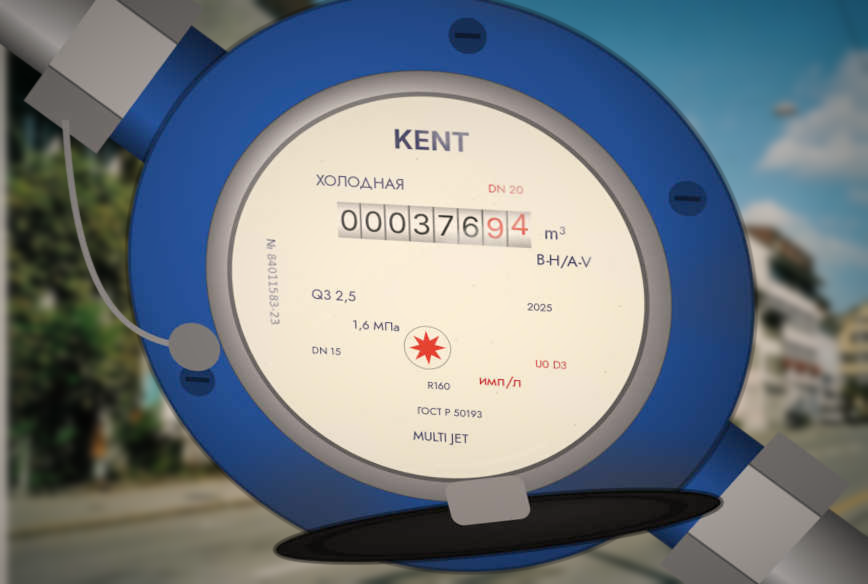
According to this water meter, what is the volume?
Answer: 376.94 m³
